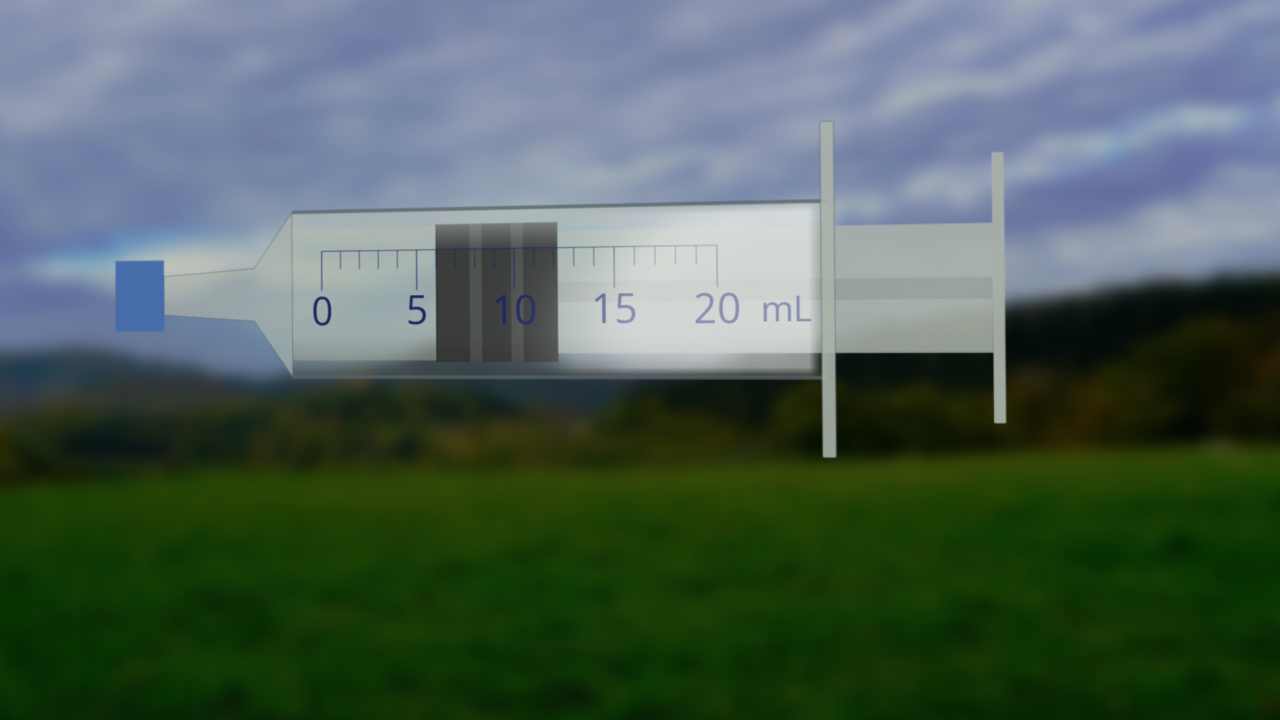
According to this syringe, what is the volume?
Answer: 6 mL
